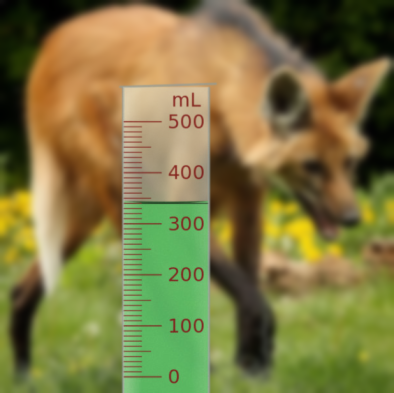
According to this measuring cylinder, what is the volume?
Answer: 340 mL
